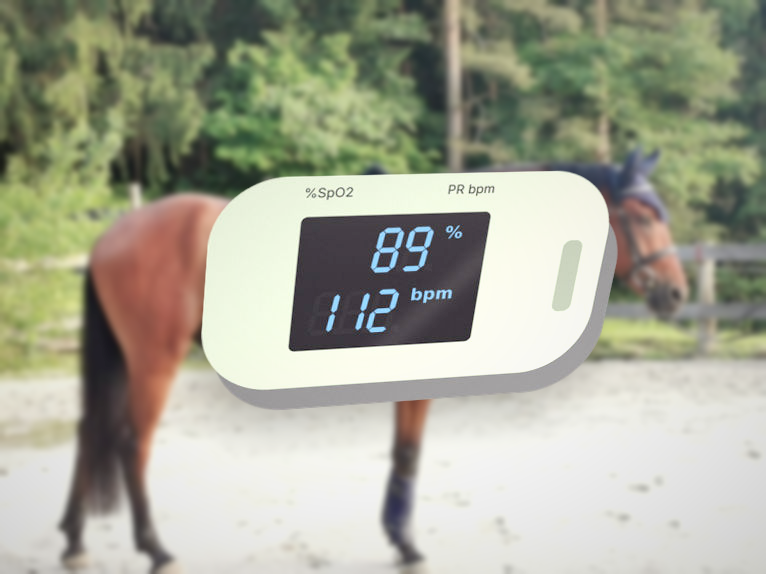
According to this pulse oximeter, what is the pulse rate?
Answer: 112 bpm
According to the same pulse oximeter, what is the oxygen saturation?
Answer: 89 %
